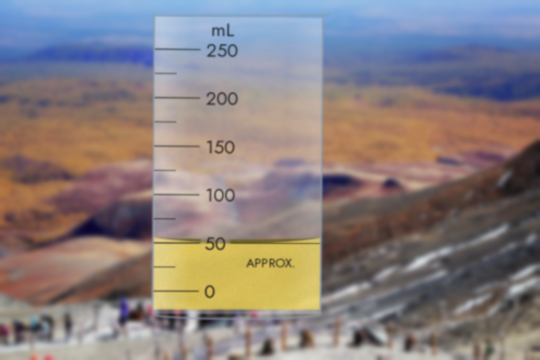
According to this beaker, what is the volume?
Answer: 50 mL
